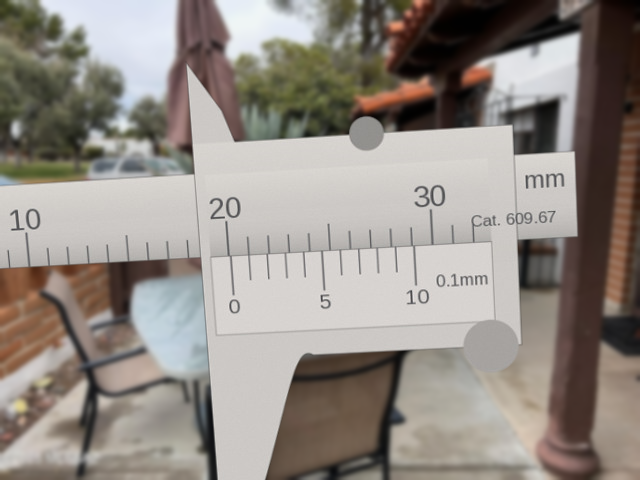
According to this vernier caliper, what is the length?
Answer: 20.1 mm
